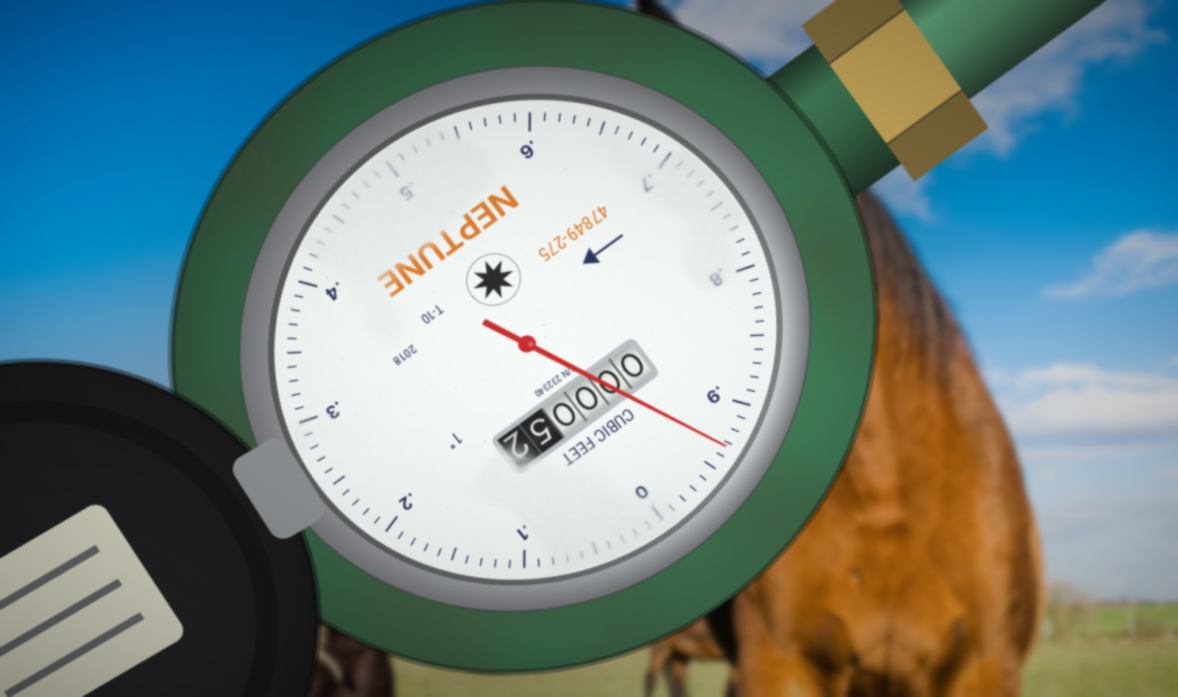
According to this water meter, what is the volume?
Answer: 51.93 ft³
